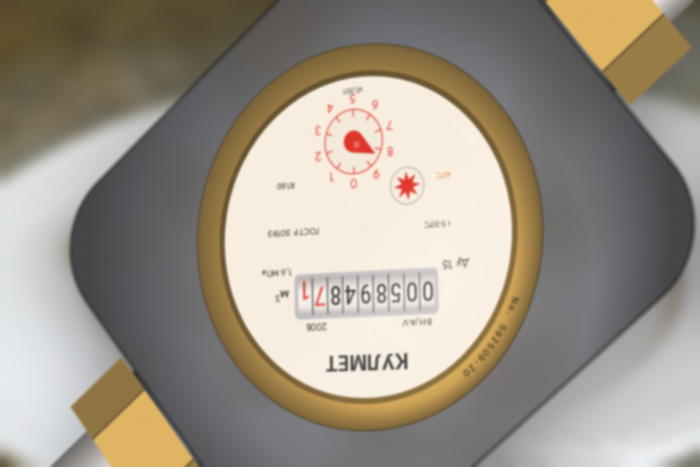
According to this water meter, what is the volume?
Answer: 58948.708 m³
